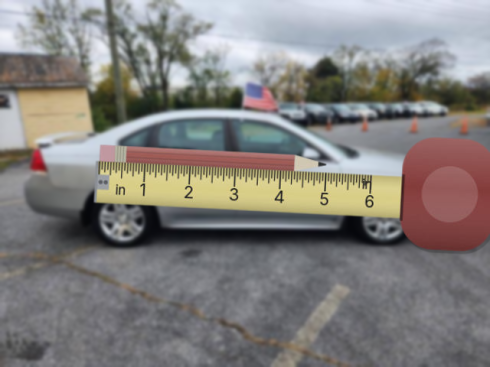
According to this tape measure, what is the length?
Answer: 5 in
